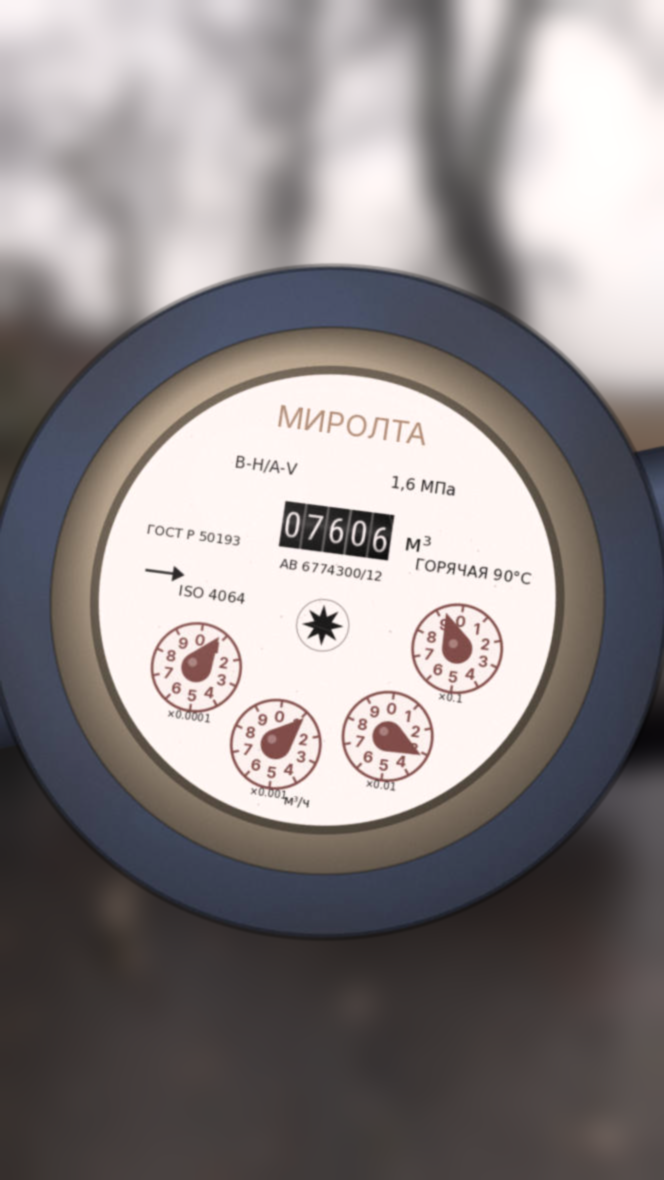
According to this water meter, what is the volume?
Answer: 7605.9310 m³
